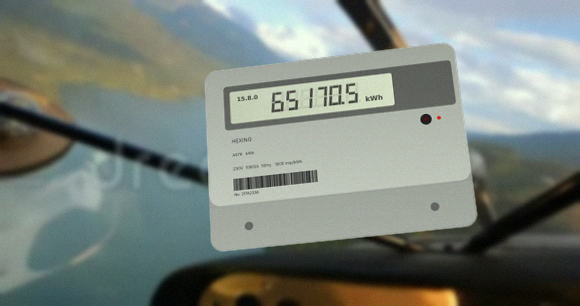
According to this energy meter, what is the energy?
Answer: 65170.5 kWh
